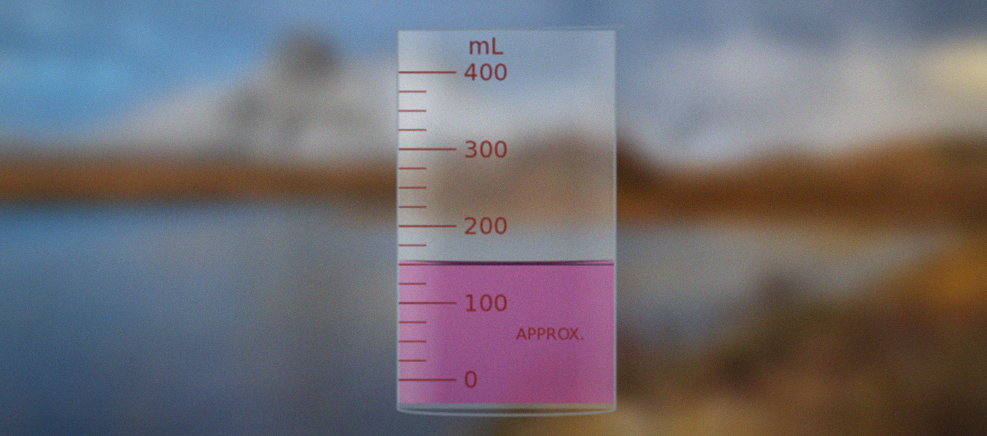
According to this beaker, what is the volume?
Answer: 150 mL
